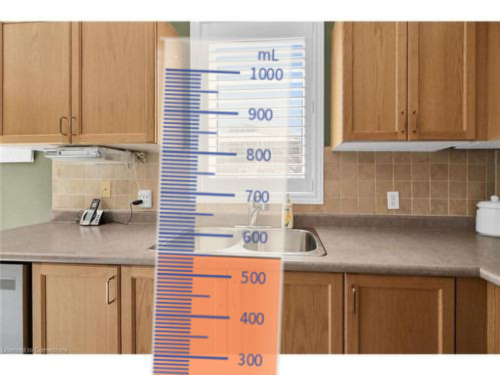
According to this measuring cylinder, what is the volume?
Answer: 550 mL
